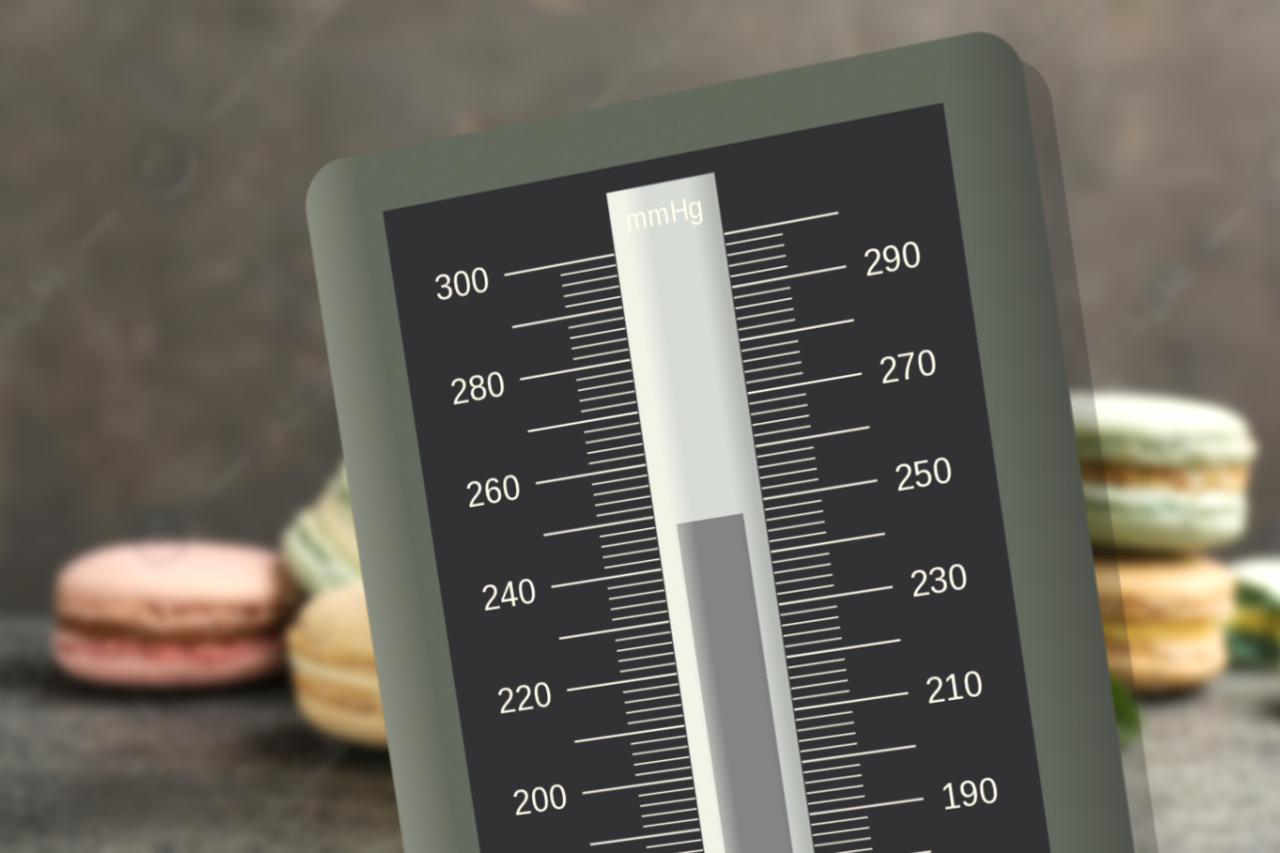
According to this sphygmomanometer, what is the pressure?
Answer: 248 mmHg
